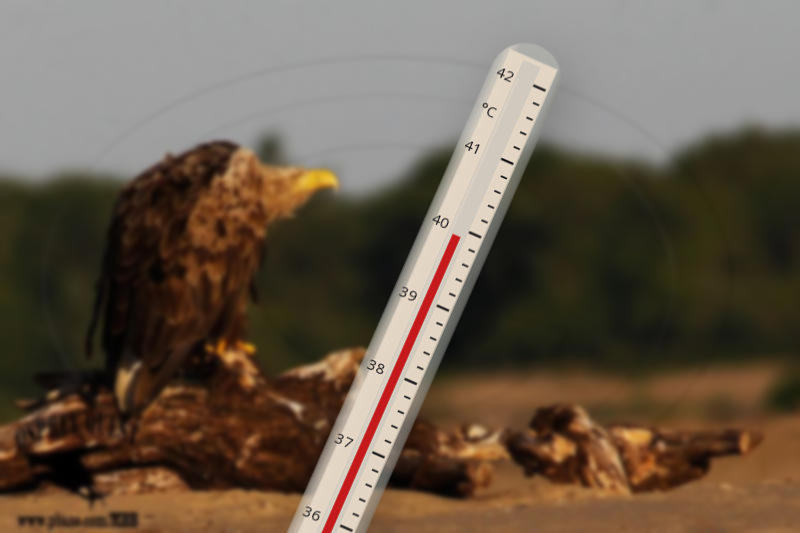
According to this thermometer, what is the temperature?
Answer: 39.9 °C
